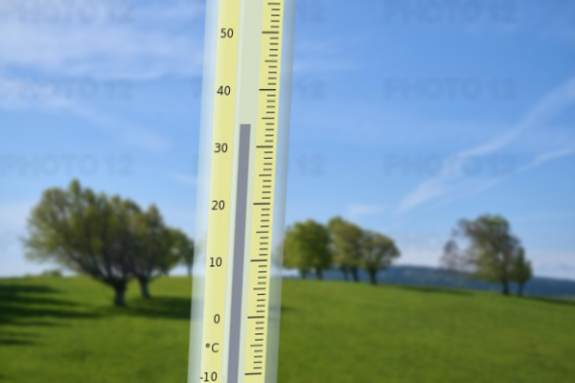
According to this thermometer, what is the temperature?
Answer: 34 °C
